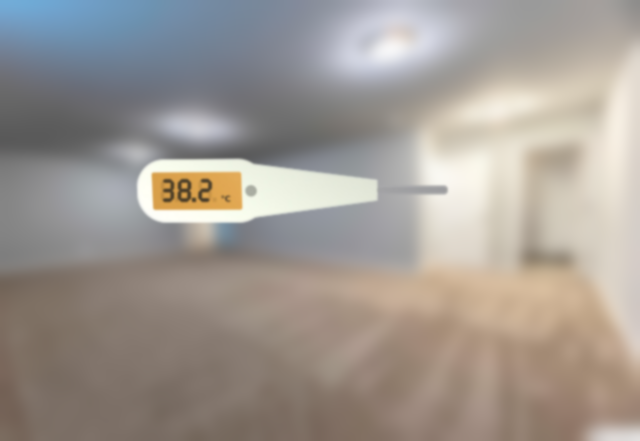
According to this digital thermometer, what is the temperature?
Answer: 38.2 °C
